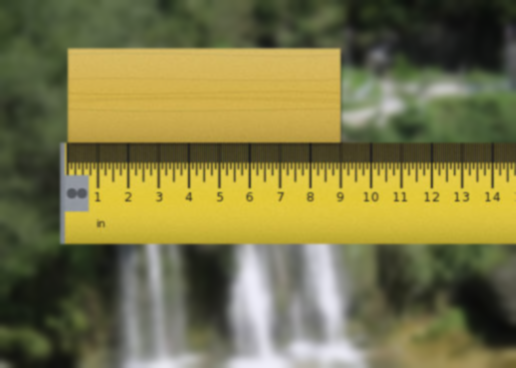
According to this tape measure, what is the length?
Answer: 9 in
